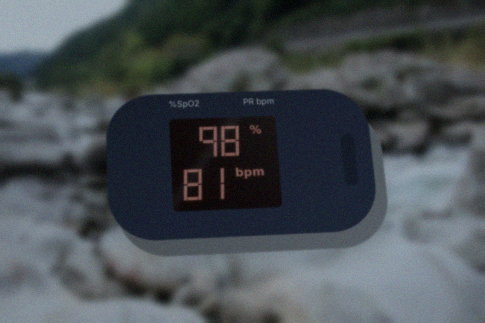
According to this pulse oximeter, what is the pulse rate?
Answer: 81 bpm
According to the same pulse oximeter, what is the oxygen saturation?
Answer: 98 %
